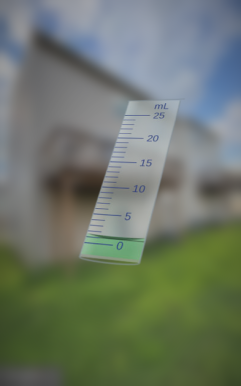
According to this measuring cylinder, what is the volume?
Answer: 1 mL
